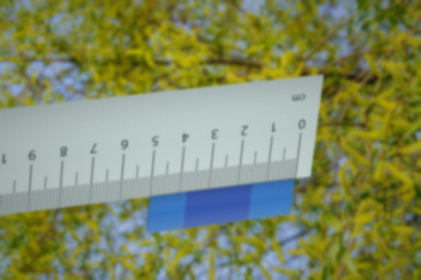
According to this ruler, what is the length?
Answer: 5 cm
